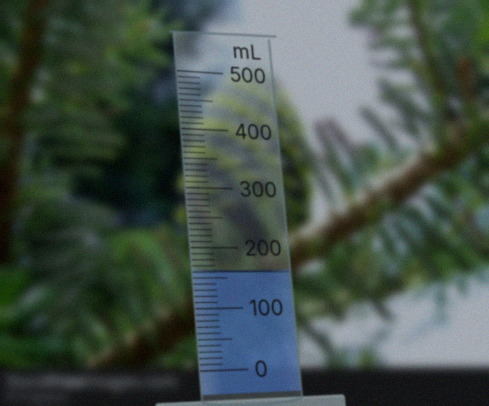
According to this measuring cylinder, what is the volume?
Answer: 160 mL
